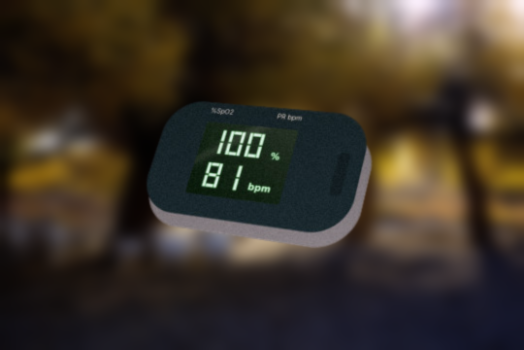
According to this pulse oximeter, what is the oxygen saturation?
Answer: 100 %
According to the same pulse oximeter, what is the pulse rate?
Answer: 81 bpm
